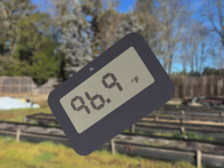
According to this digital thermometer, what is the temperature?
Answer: 96.9 °F
